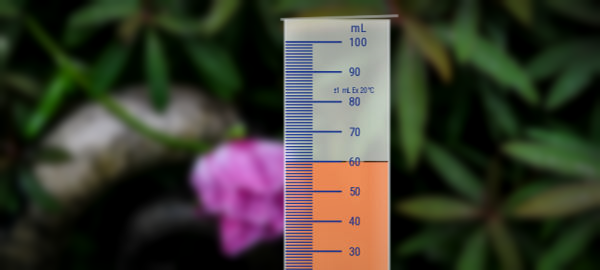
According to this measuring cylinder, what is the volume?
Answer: 60 mL
